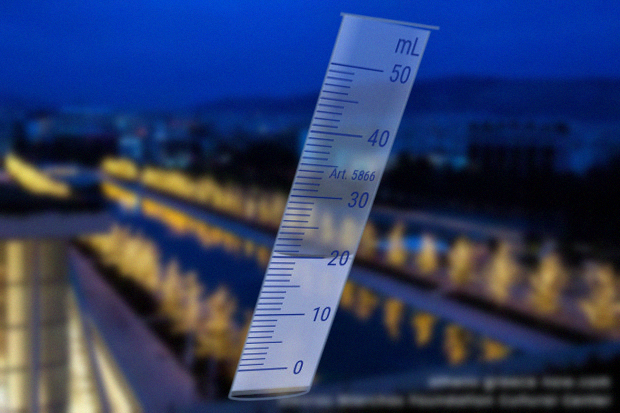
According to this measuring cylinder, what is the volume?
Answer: 20 mL
